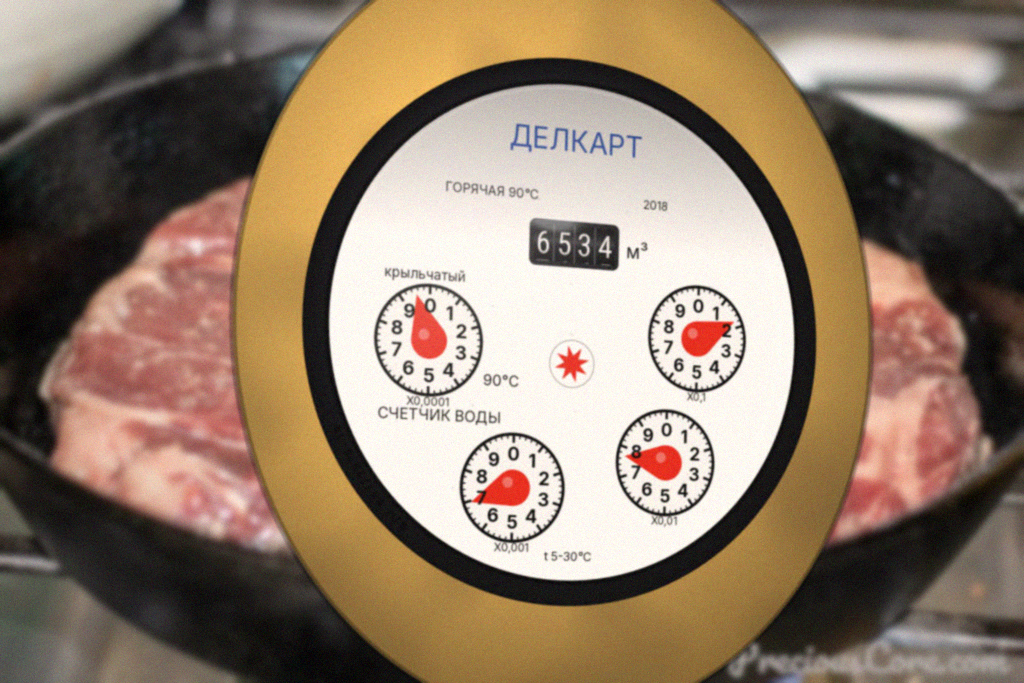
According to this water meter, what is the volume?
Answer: 6534.1769 m³
